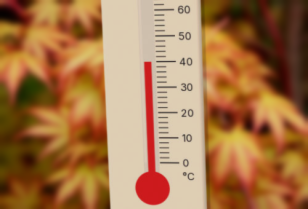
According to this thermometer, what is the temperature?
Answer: 40 °C
